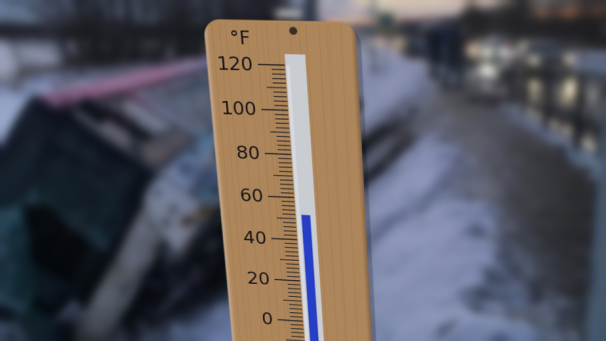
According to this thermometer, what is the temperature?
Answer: 52 °F
